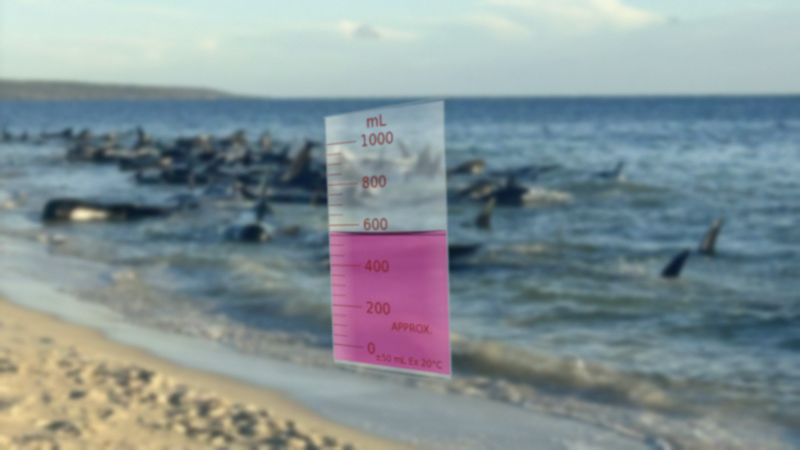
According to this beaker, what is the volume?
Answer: 550 mL
